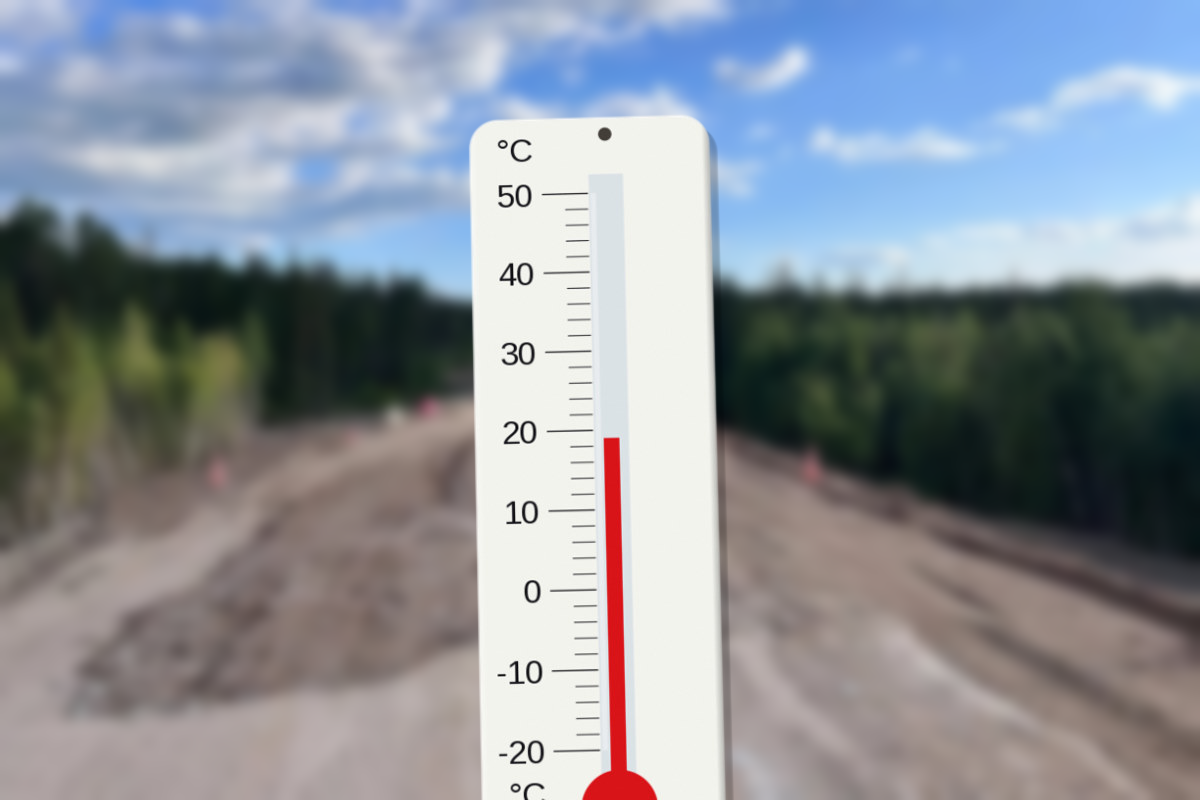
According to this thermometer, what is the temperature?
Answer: 19 °C
